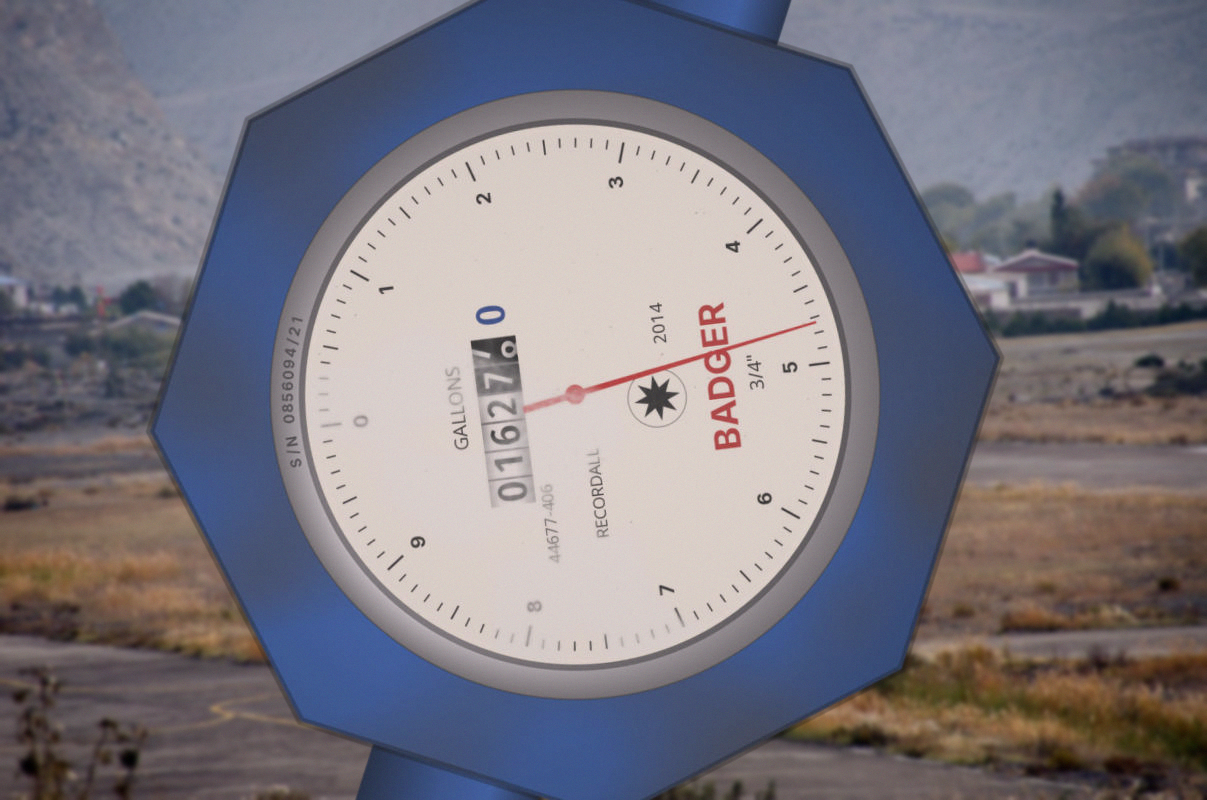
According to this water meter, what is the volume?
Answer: 162774.7 gal
